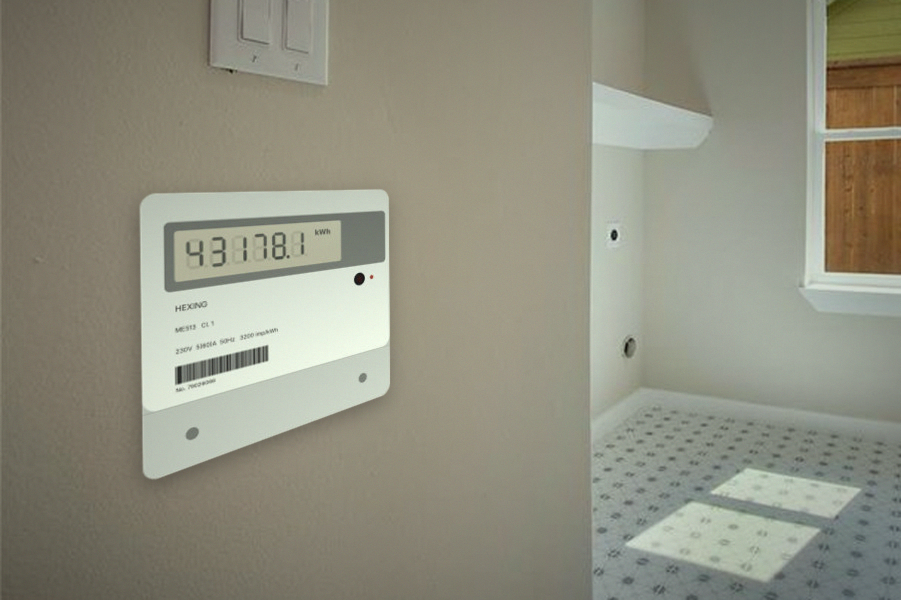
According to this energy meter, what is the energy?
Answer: 43178.1 kWh
